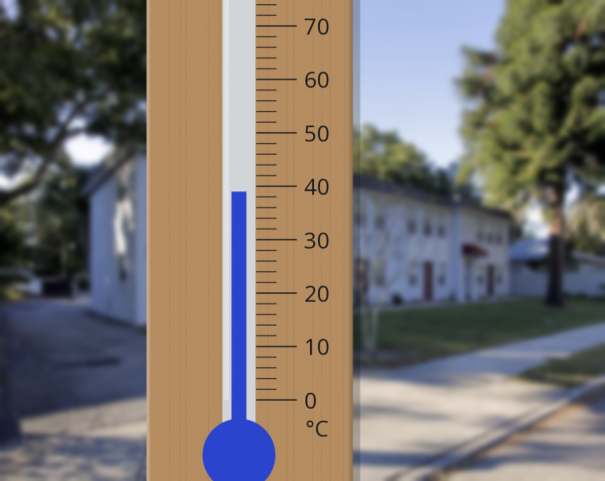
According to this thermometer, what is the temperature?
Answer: 39 °C
